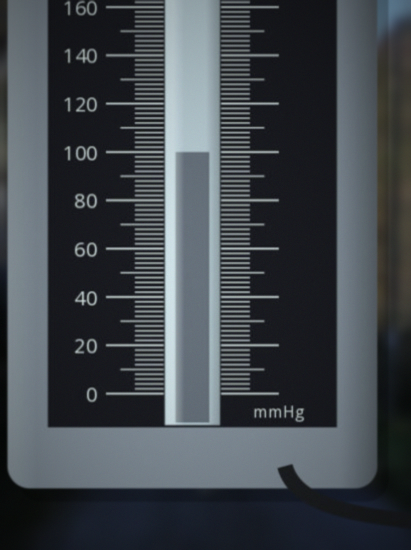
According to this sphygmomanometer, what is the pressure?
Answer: 100 mmHg
